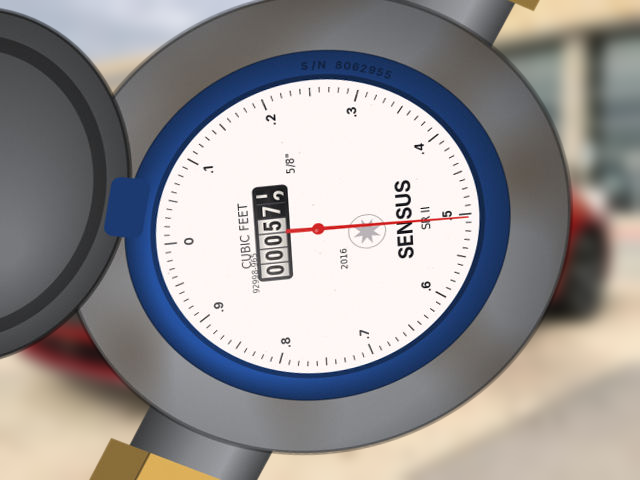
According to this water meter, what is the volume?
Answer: 571.50 ft³
